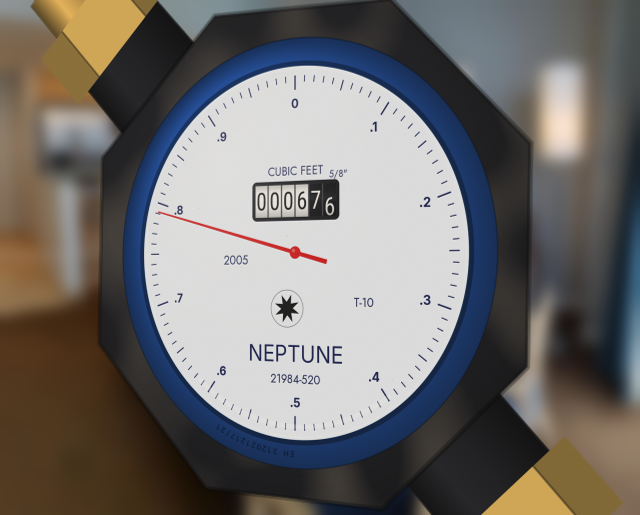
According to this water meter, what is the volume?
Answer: 675.79 ft³
